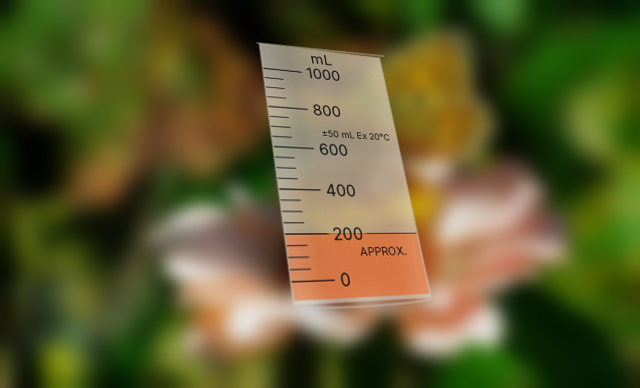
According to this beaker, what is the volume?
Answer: 200 mL
